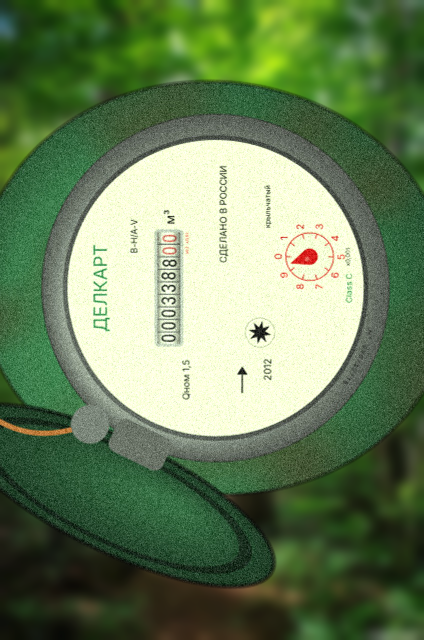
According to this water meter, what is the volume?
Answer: 3387.999 m³
